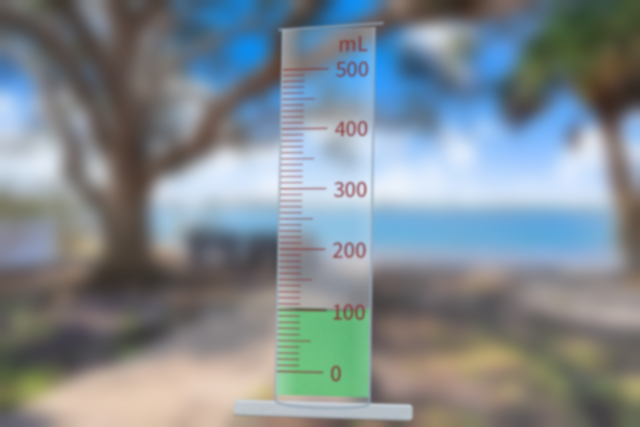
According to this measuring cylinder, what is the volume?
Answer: 100 mL
